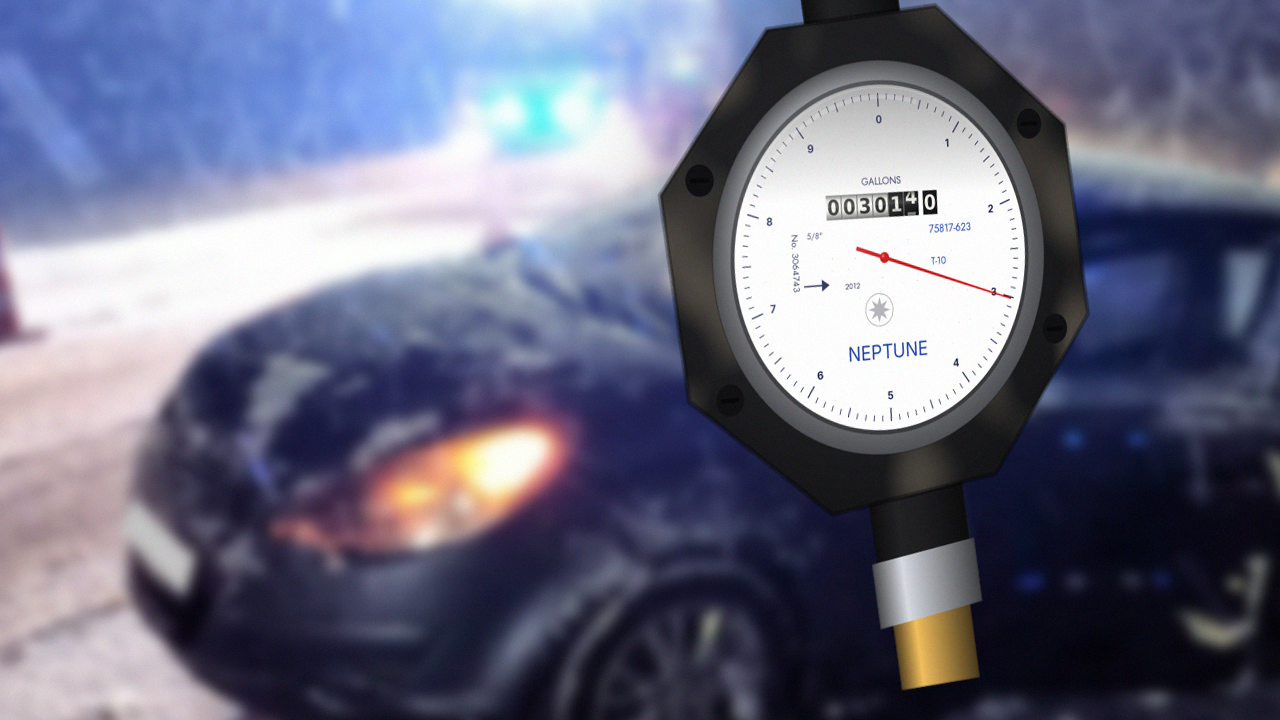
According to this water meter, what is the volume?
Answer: 30143.0 gal
